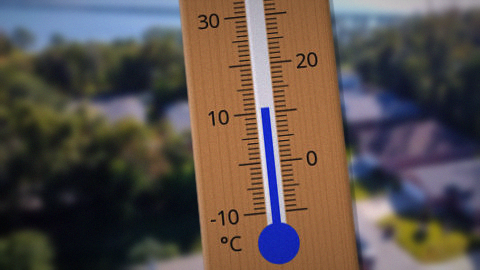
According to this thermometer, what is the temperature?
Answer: 11 °C
